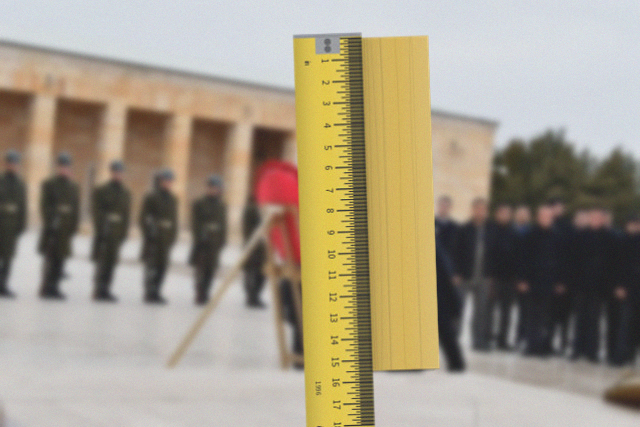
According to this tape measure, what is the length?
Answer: 15.5 in
